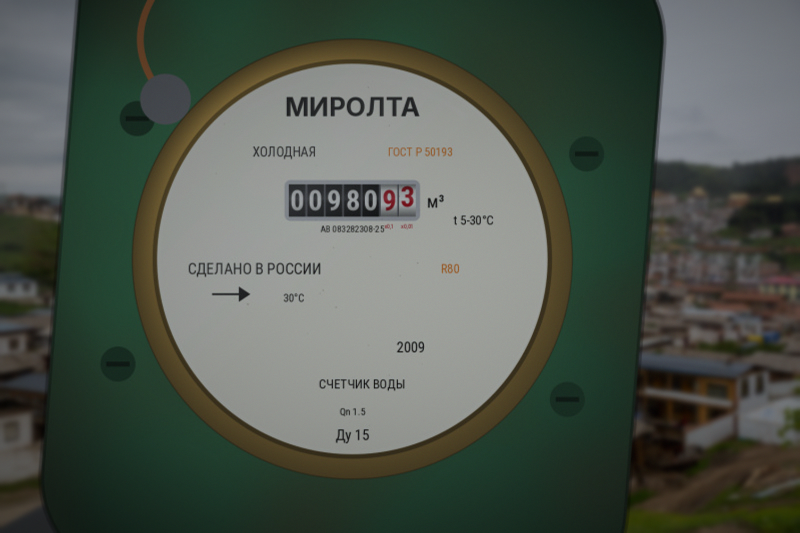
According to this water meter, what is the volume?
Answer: 980.93 m³
